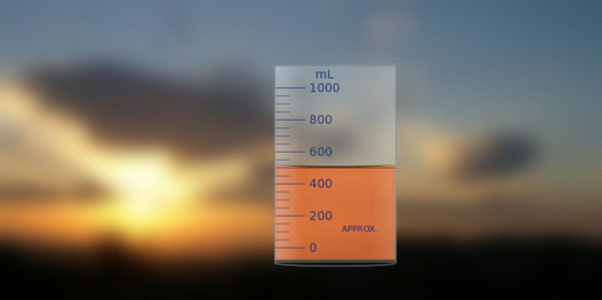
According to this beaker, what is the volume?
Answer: 500 mL
